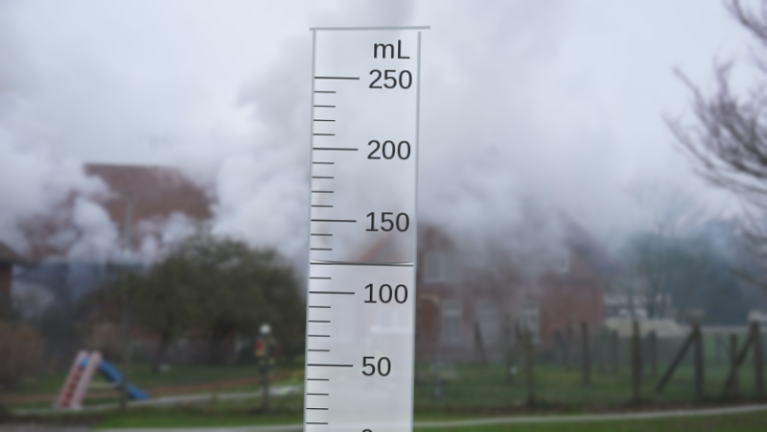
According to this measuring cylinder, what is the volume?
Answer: 120 mL
